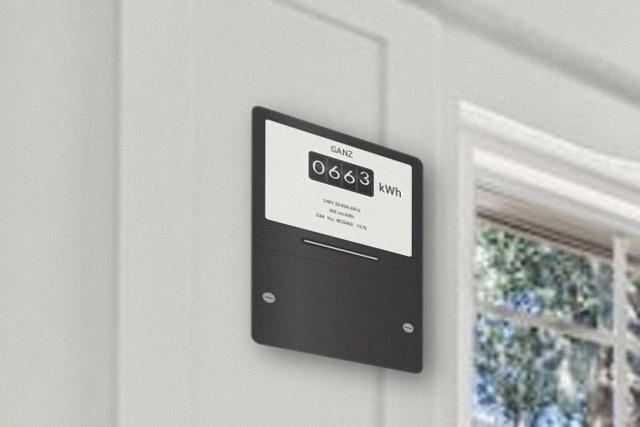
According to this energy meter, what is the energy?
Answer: 663 kWh
